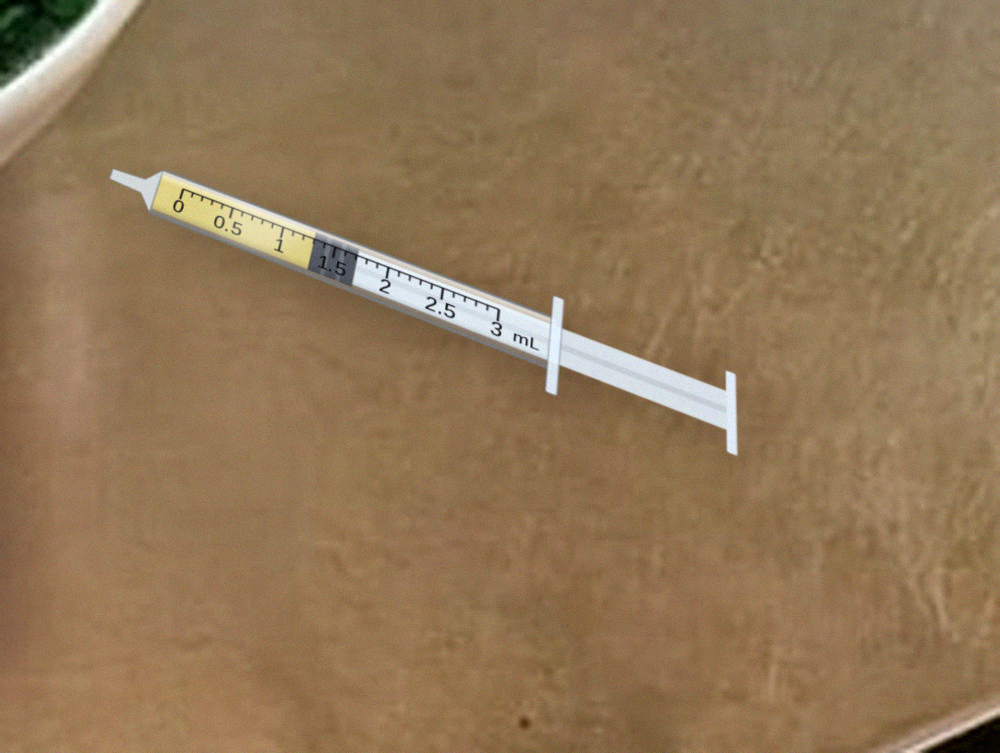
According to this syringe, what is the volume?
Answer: 1.3 mL
